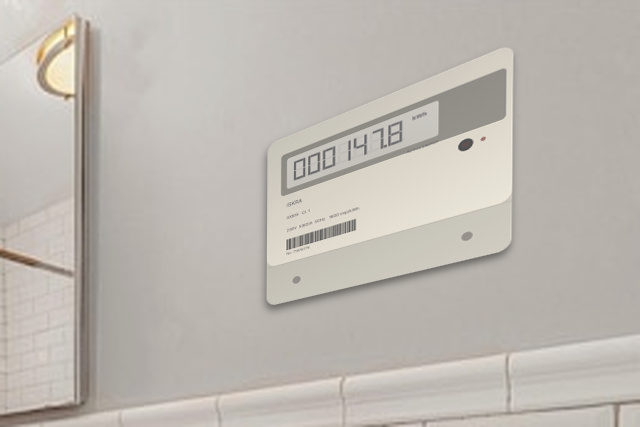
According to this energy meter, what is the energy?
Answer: 147.8 kWh
